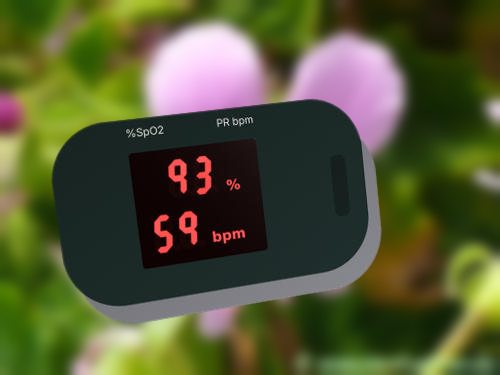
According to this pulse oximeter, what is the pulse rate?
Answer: 59 bpm
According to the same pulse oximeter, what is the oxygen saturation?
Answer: 93 %
